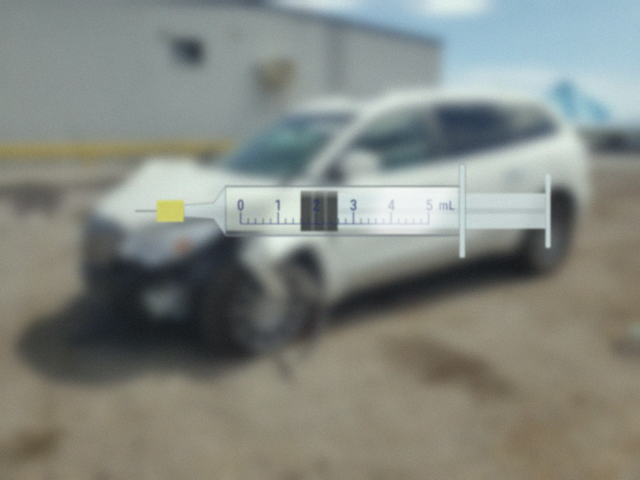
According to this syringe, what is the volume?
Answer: 1.6 mL
